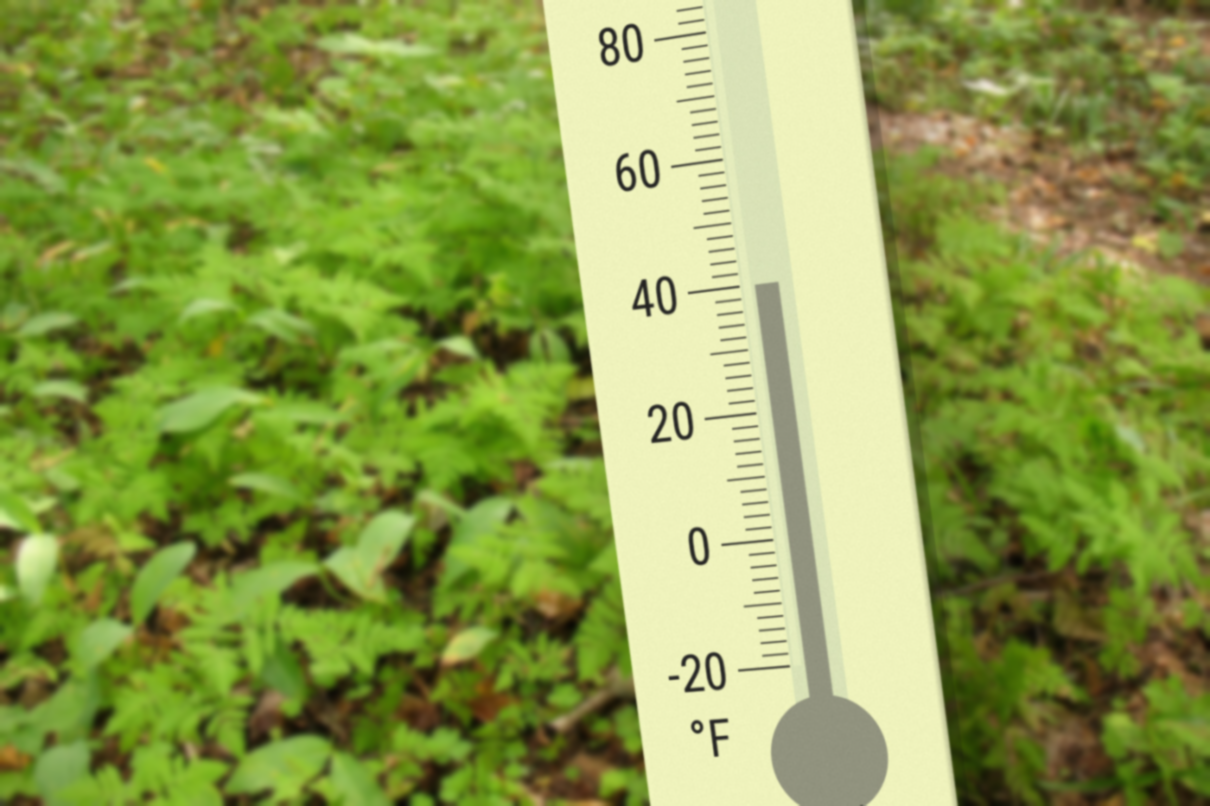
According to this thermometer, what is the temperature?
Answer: 40 °F
